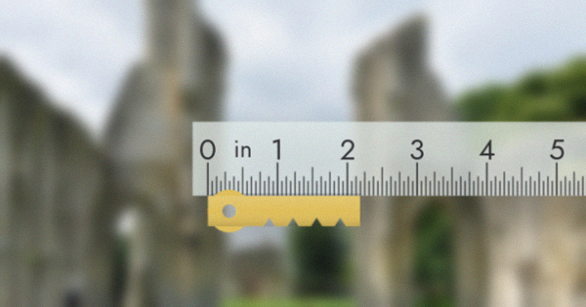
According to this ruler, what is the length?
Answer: 2.1875 in
